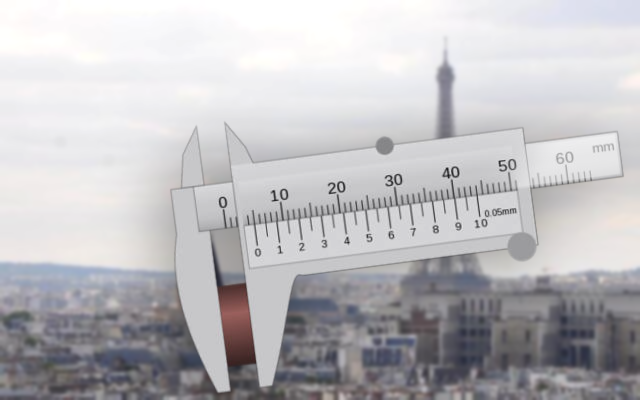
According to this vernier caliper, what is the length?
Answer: 5.0 mm
